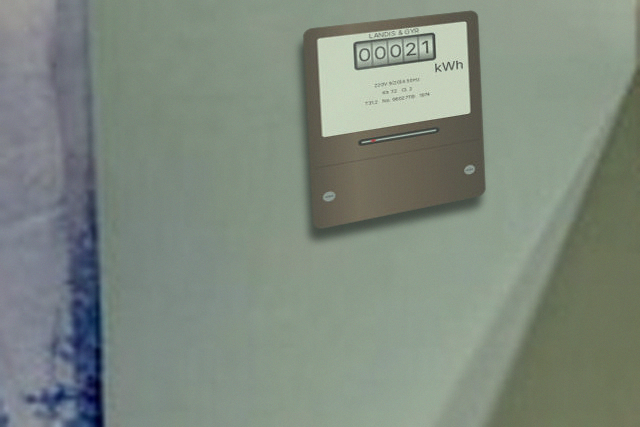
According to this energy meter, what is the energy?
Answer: 21 kWh
